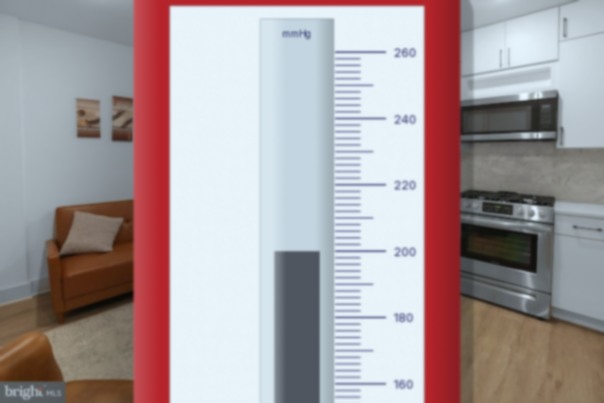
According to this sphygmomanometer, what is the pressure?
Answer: 200 mmHg
